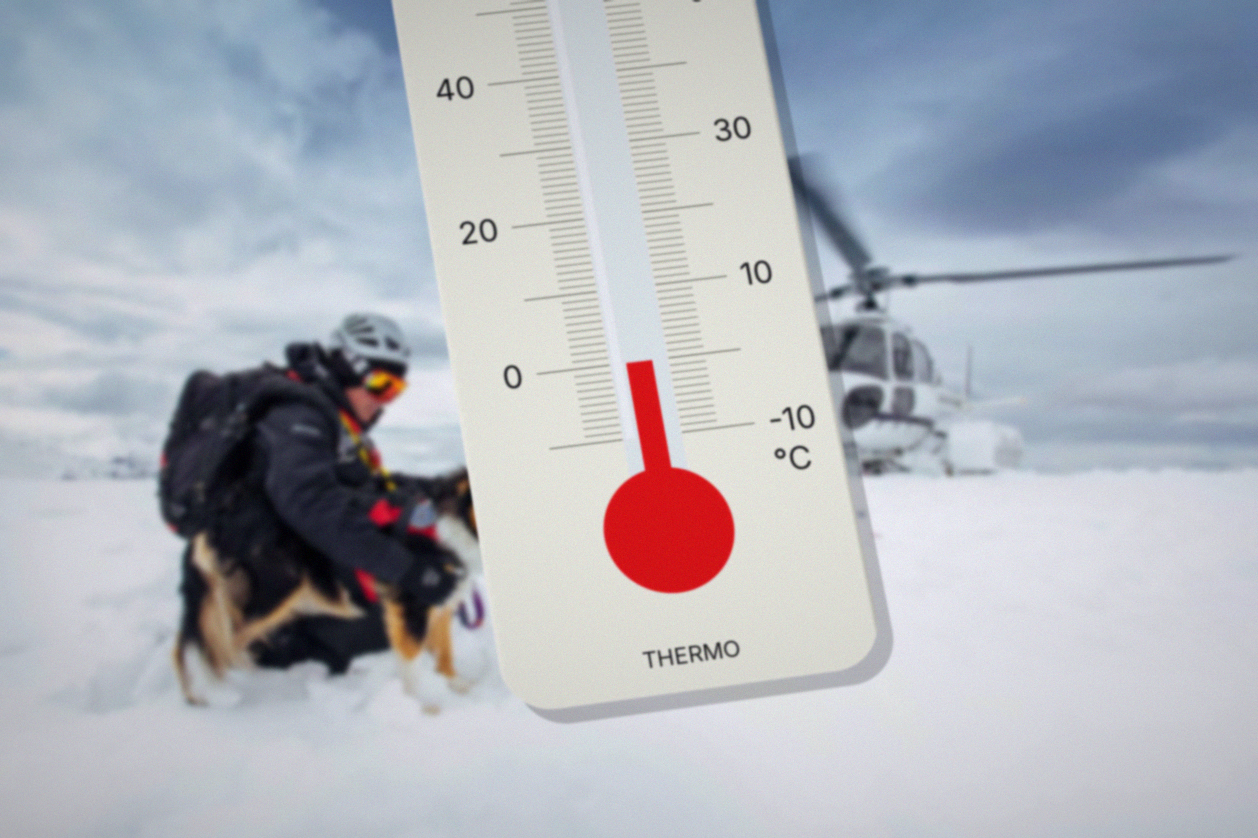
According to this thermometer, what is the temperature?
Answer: 0 °C
